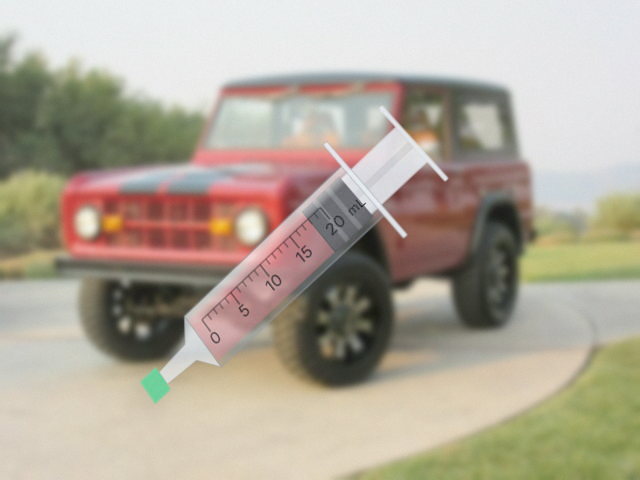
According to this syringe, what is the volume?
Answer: 18 mL
